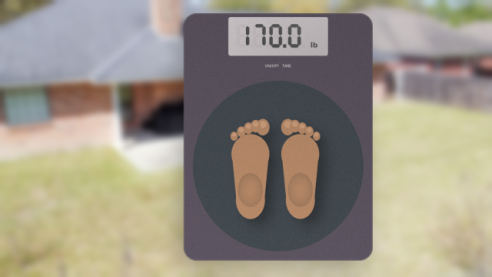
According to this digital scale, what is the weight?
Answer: 170.0 lb
